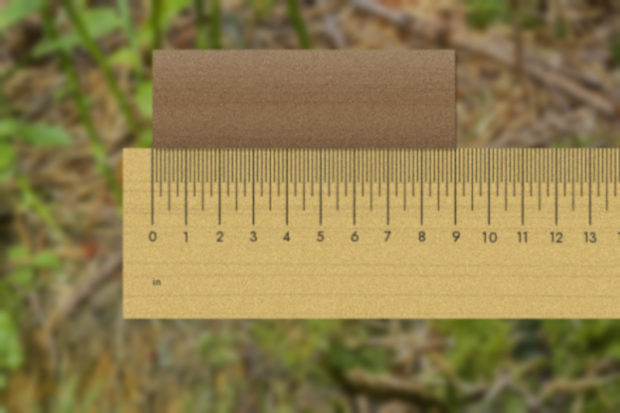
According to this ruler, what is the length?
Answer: 9 in
